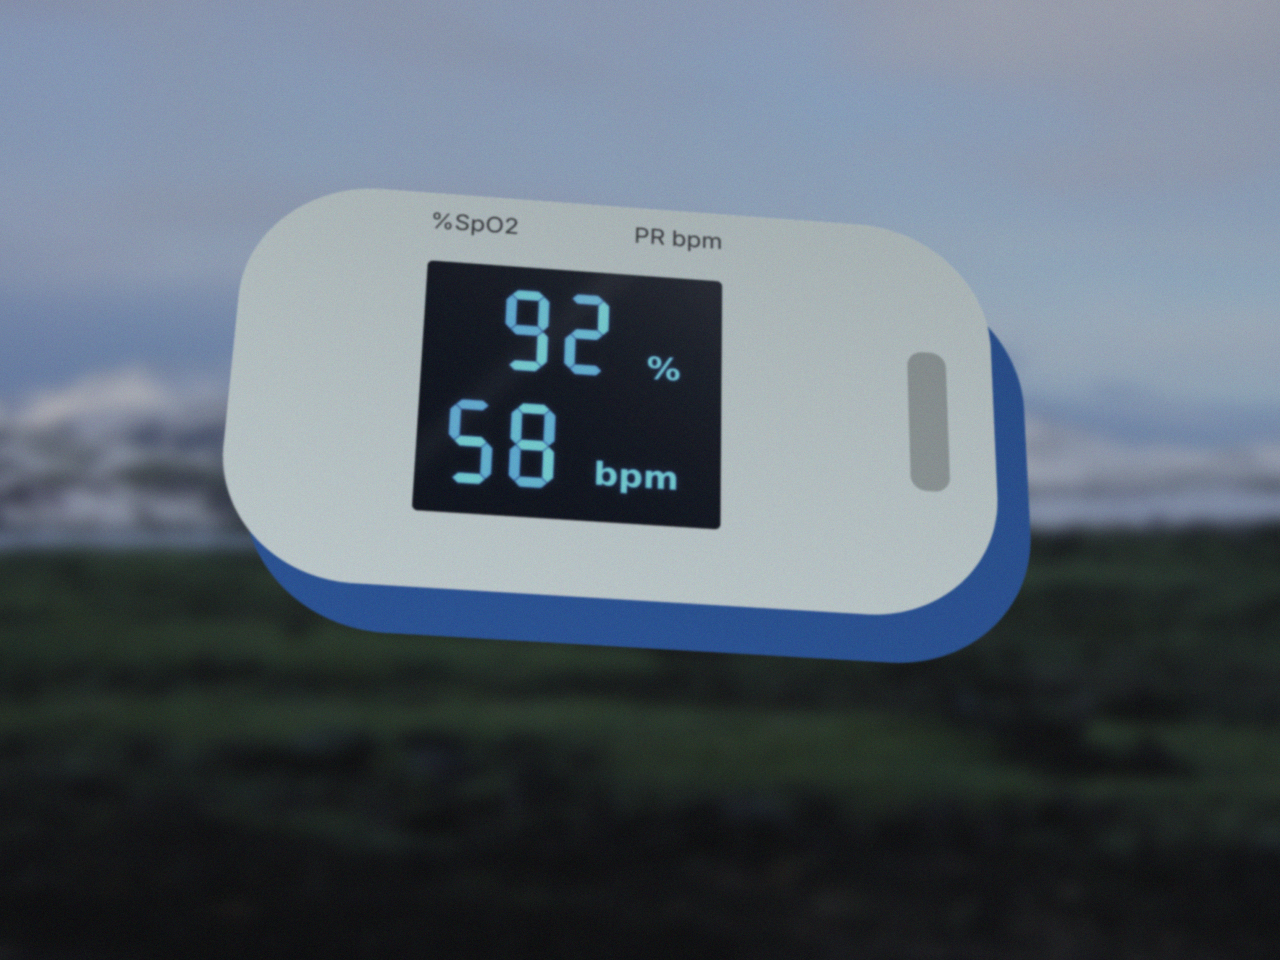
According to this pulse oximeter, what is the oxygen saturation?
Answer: 92 %
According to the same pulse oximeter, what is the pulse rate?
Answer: 58 bpm
